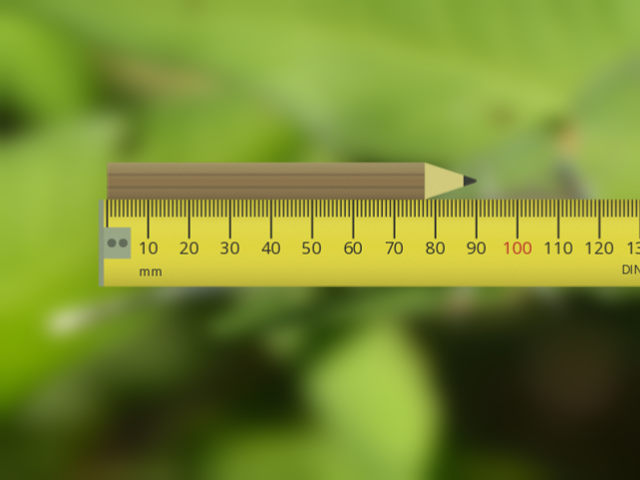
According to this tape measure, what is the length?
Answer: 90 mm
